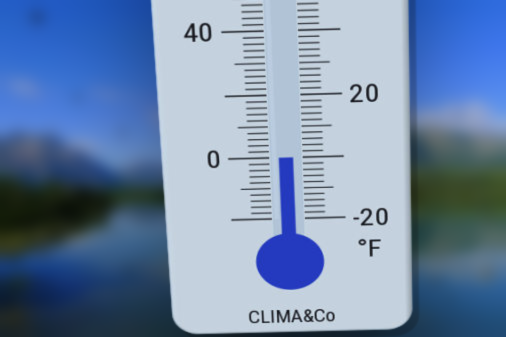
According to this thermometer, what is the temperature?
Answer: 0 °F
